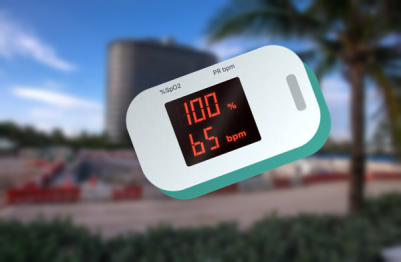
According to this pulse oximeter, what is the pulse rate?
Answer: 65 bpm
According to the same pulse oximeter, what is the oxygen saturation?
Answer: 100 %
